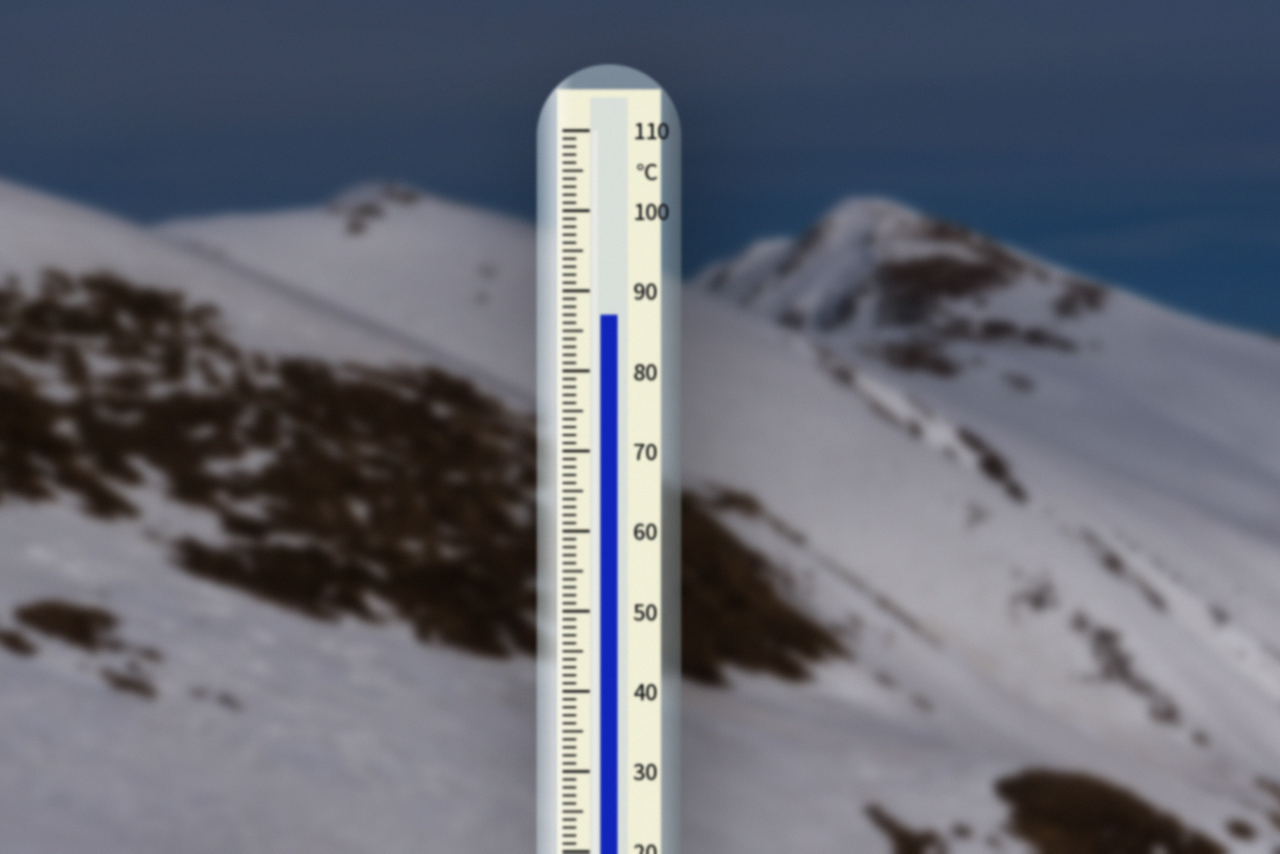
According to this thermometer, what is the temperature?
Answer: 87 °C
